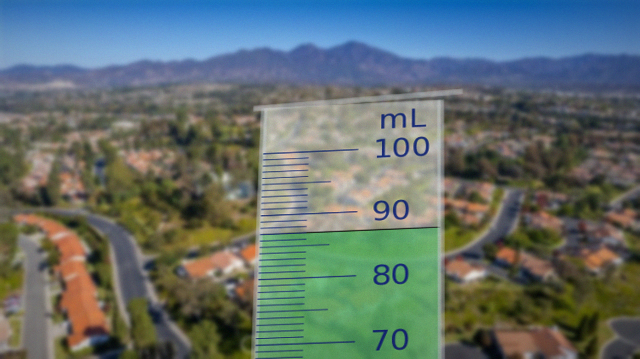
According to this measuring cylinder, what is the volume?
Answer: 87 mL
